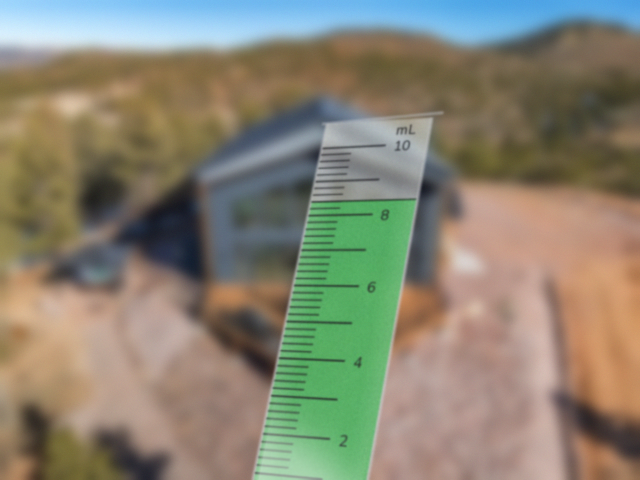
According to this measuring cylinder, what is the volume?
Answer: 8.4 mL
